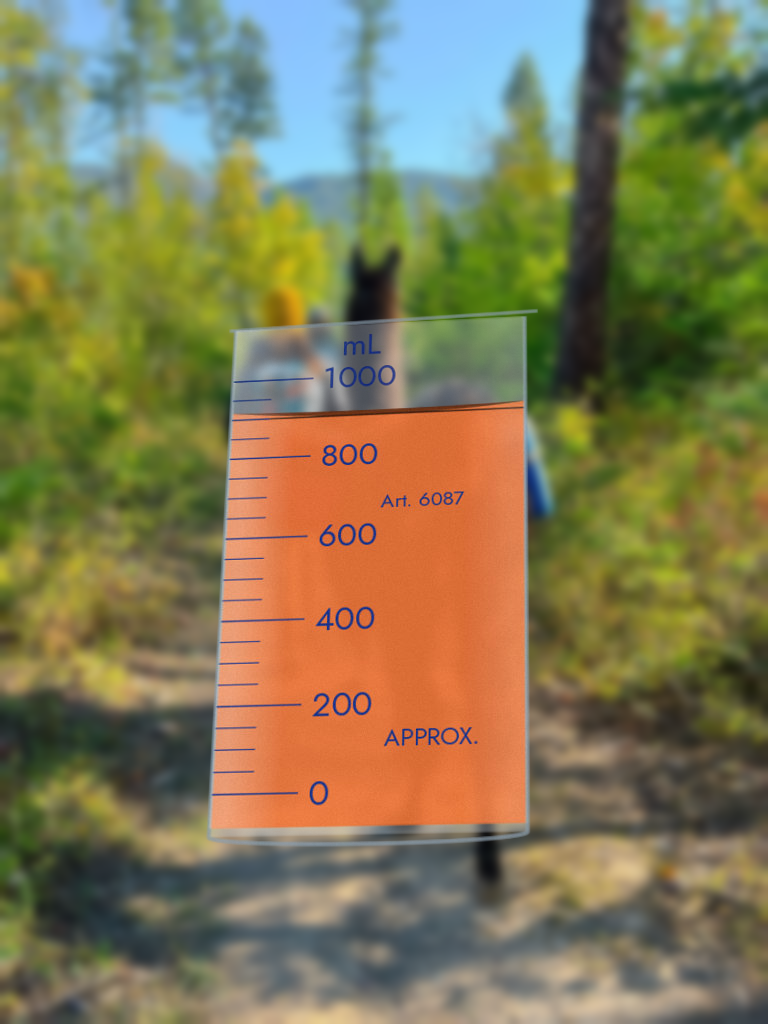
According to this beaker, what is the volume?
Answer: 900 mL
